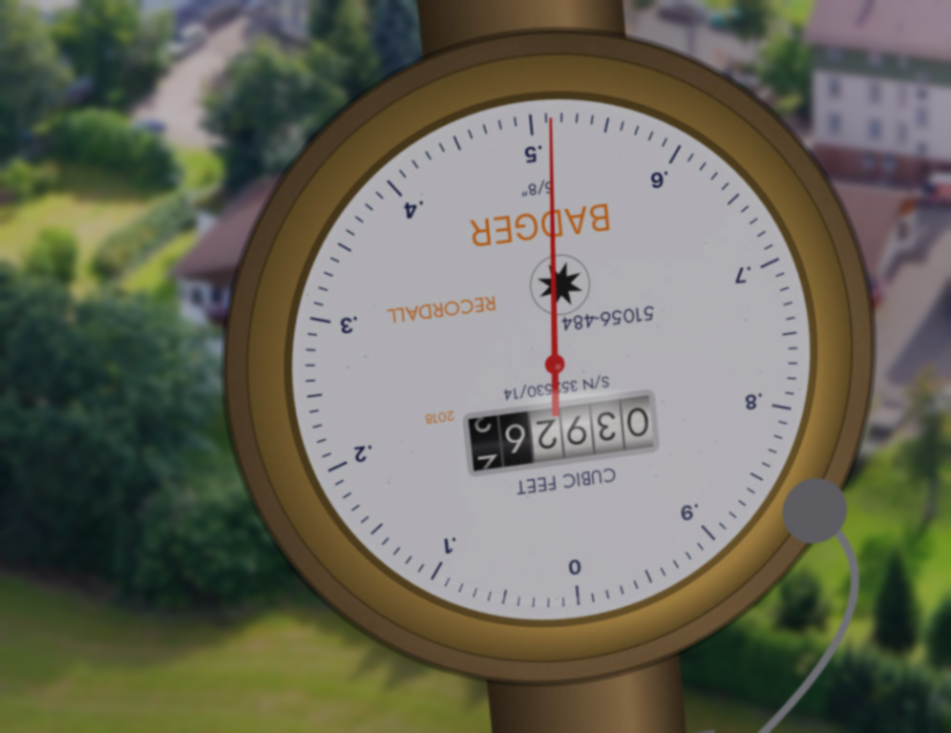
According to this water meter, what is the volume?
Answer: 39262.51 ft³
